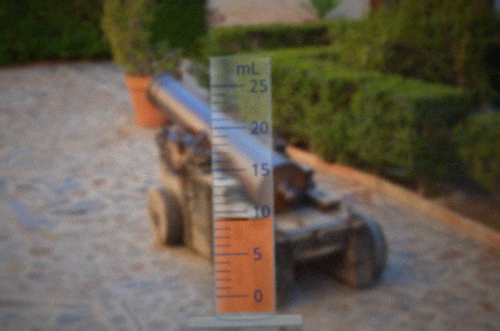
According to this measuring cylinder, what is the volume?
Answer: 9 mL
